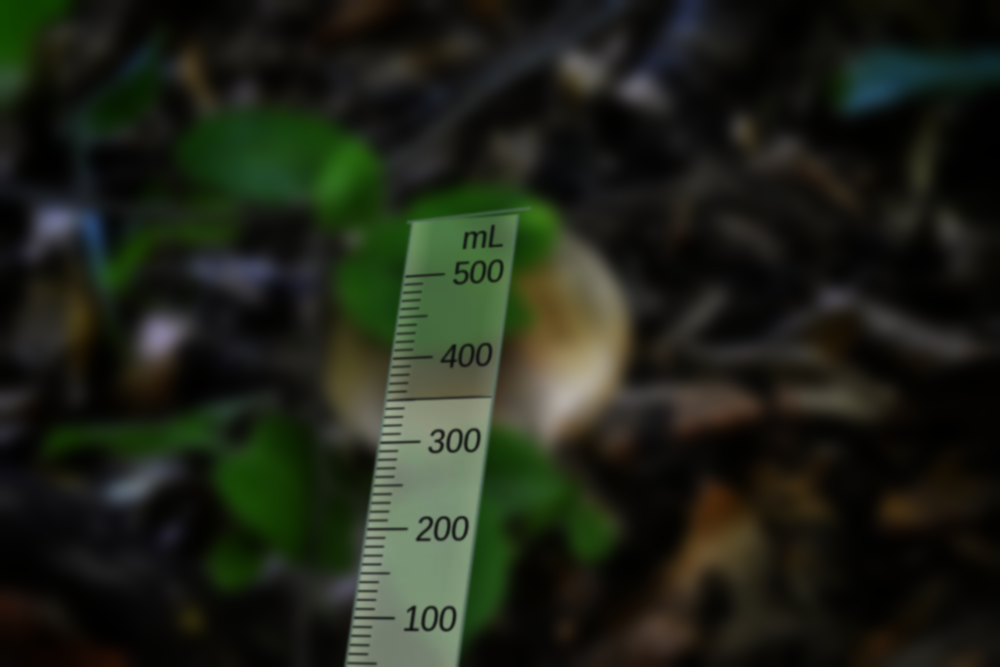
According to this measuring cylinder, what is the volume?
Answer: 350 mL
